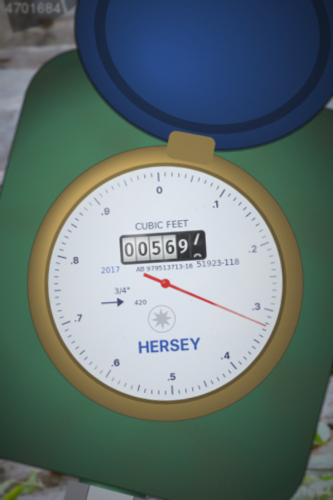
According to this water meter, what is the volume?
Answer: 5697.32 ft³
